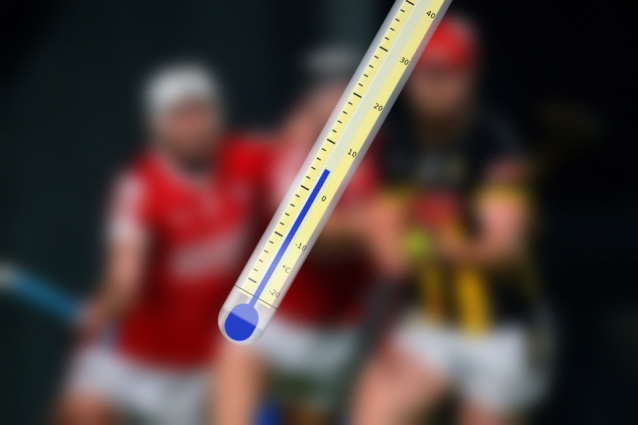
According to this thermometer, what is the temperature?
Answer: 5 °C
